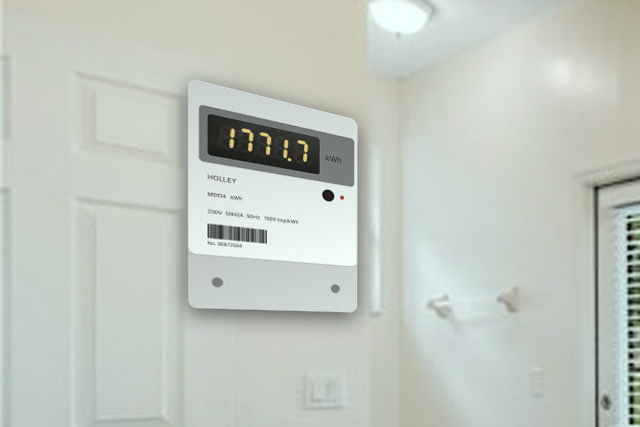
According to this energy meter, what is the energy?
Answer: 1771.7 kWh
